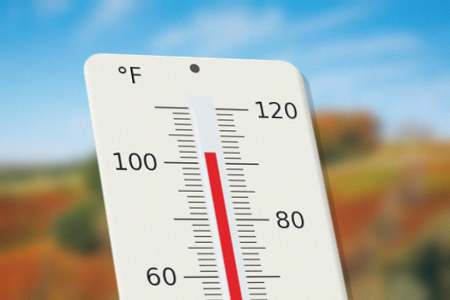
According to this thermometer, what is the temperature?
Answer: 104 °F
